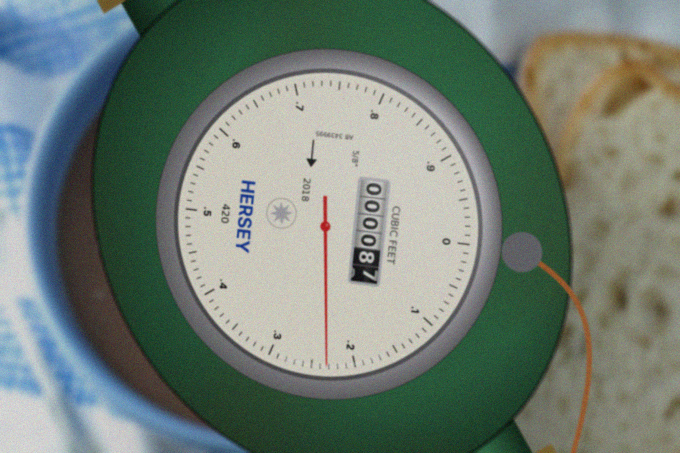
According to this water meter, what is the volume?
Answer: 87.23 ft³
